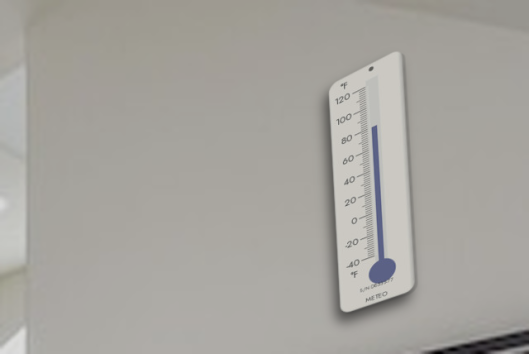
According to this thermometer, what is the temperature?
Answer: 80 °F
